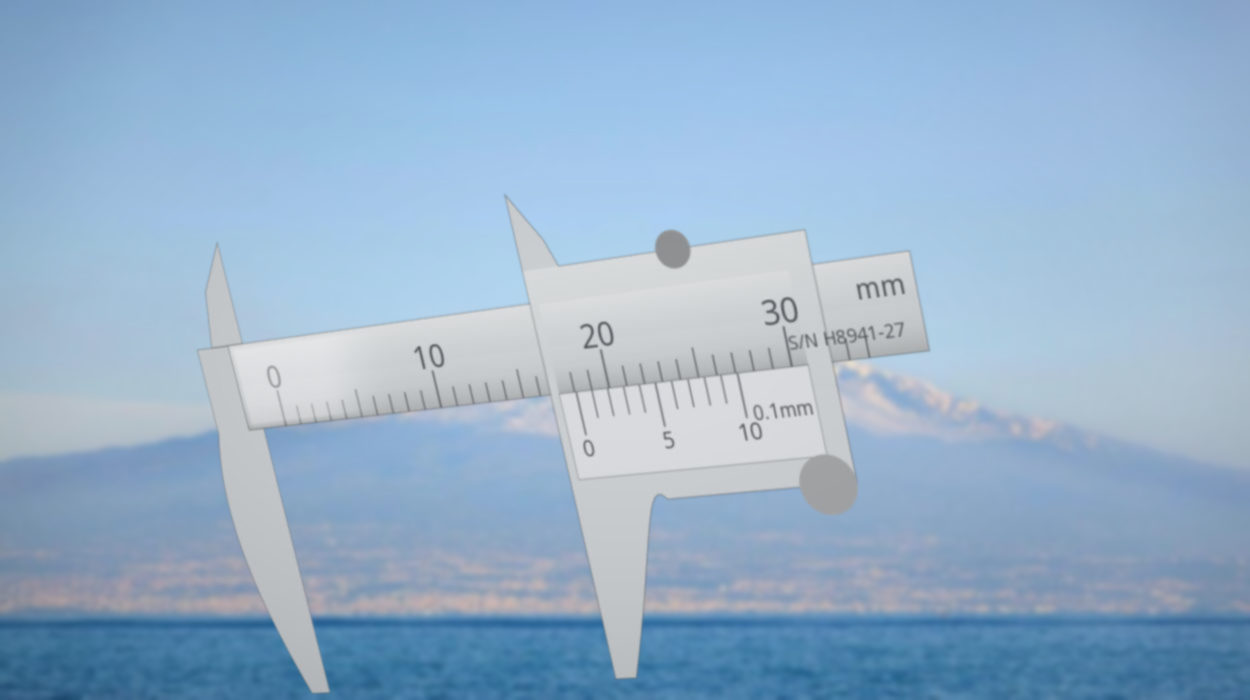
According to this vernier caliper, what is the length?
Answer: 18.1 mm
